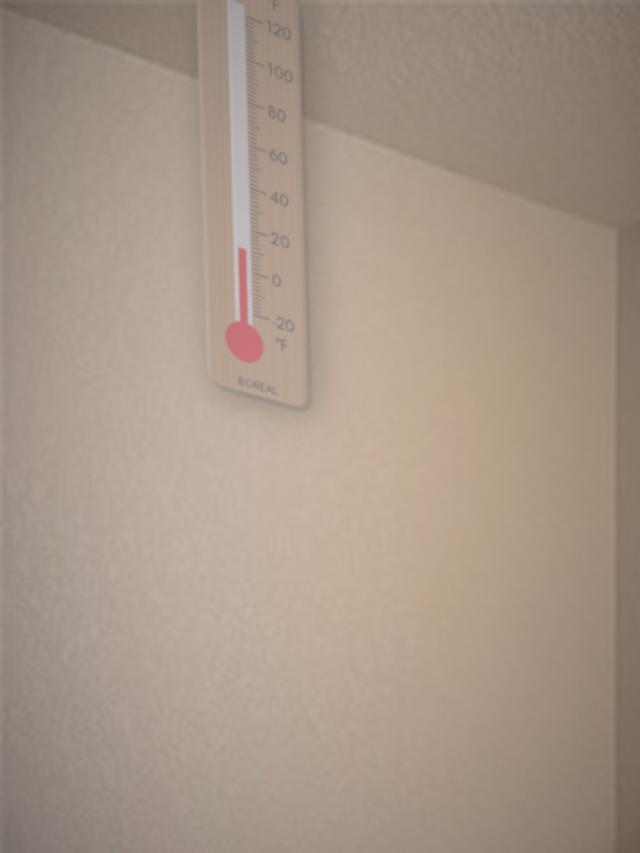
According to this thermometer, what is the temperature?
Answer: 10 °F
